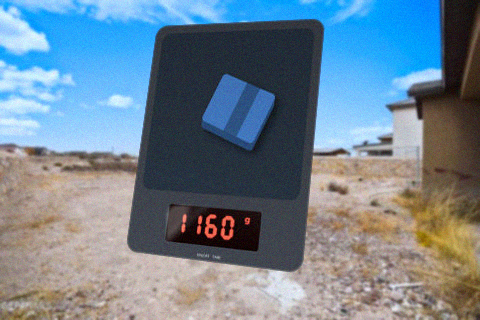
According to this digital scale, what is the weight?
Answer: 1160 g
